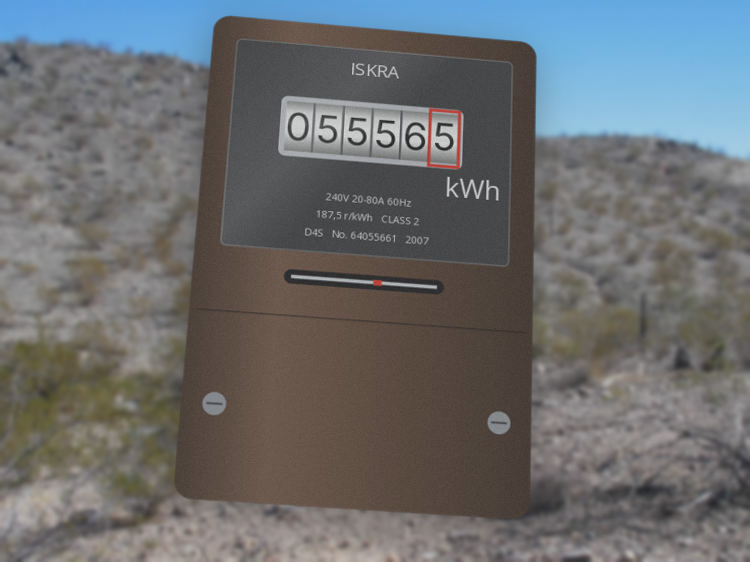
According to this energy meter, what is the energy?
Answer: 5556.5 kWh
